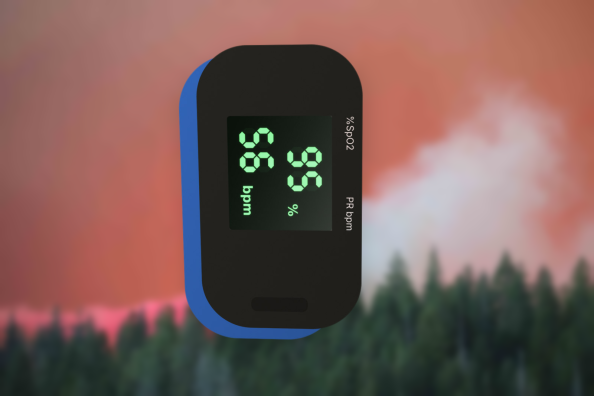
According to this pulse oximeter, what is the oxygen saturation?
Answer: 95 %
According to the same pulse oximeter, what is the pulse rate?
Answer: 56 bpm
